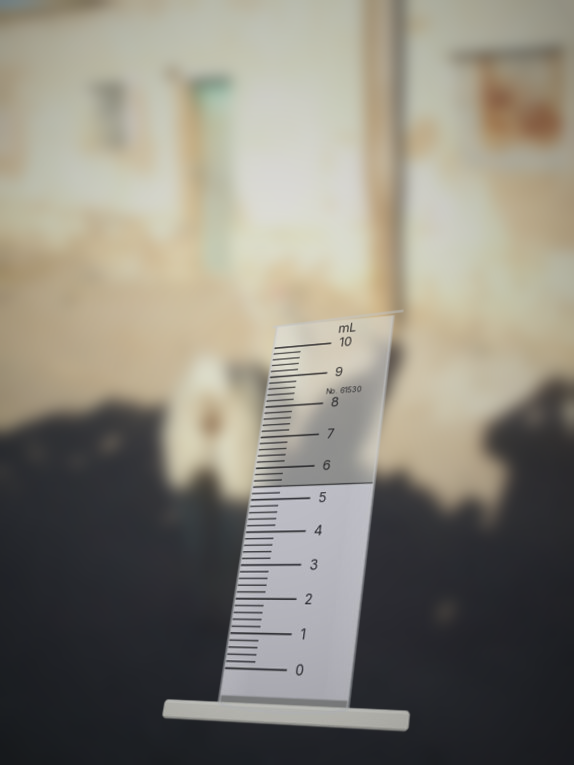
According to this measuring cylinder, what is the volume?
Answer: 5.4 mL
